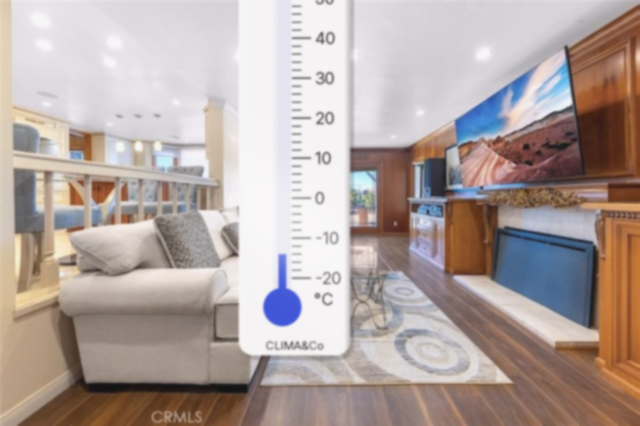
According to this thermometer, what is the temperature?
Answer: -14 °C
